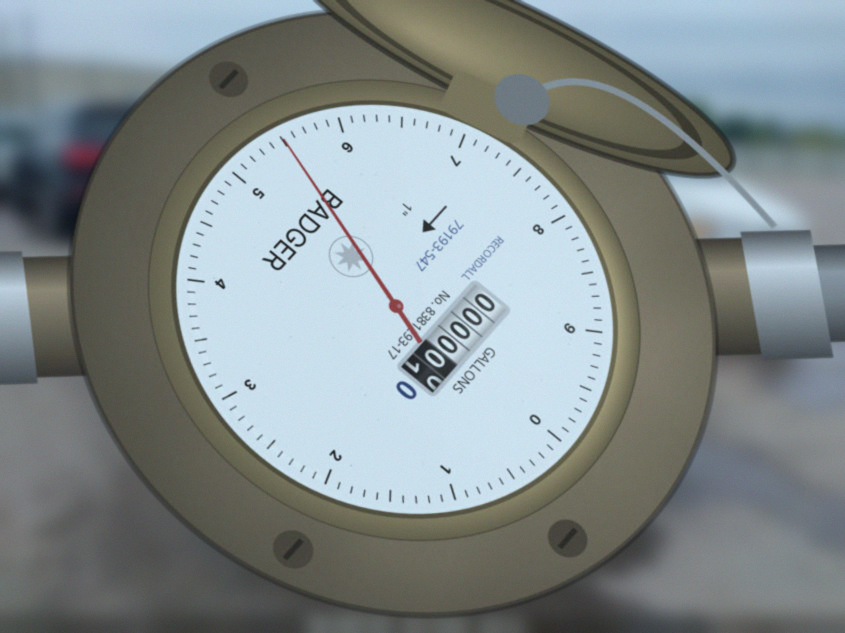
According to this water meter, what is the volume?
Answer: 5.5 gal
